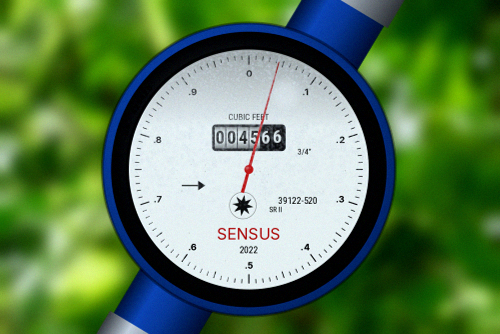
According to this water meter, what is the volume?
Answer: 4566.04 ft³
